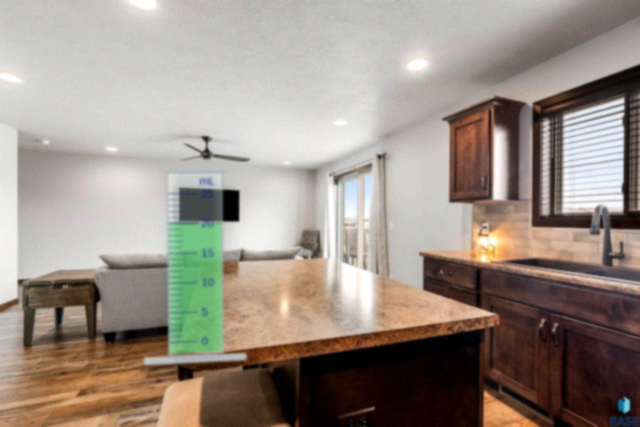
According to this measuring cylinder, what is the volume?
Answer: 20 mL
